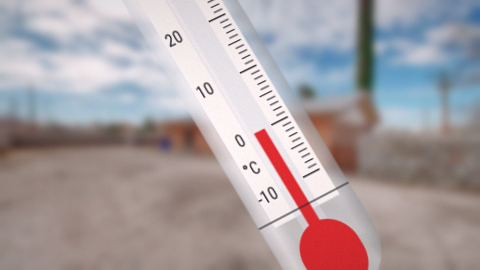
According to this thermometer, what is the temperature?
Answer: 0 °C
